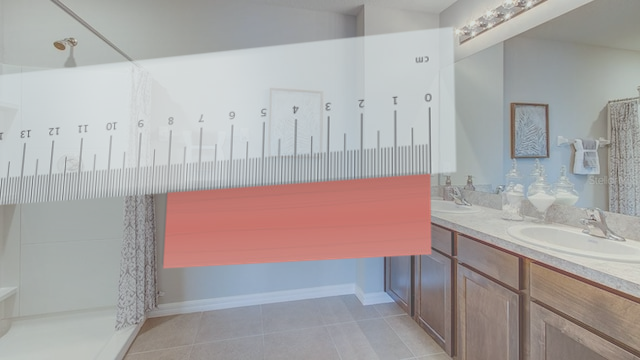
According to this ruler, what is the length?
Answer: 8 cm
